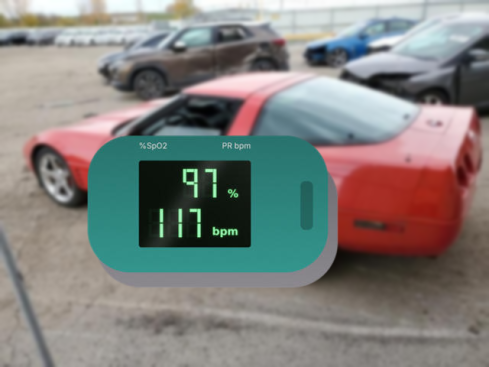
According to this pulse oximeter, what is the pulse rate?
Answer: 117 bpm
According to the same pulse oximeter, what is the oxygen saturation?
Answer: 97 %
